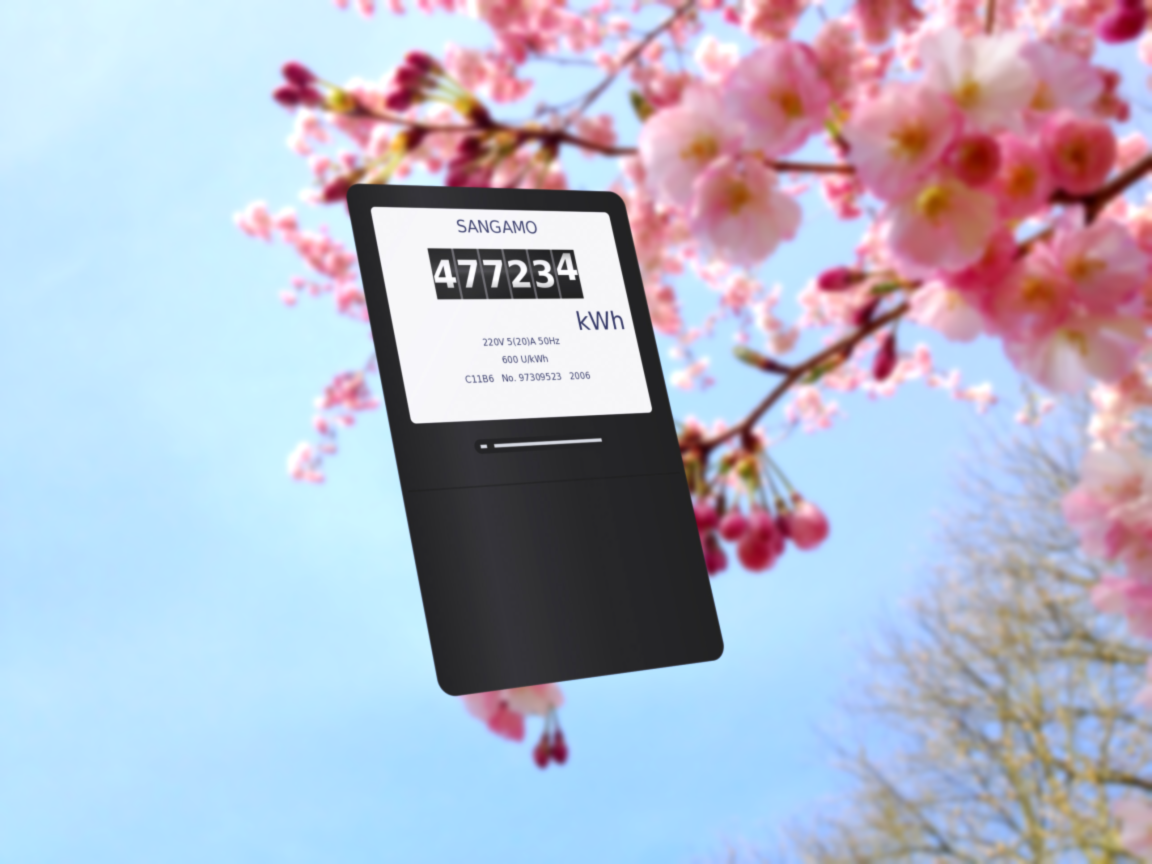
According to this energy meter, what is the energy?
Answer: 477234 kWh
